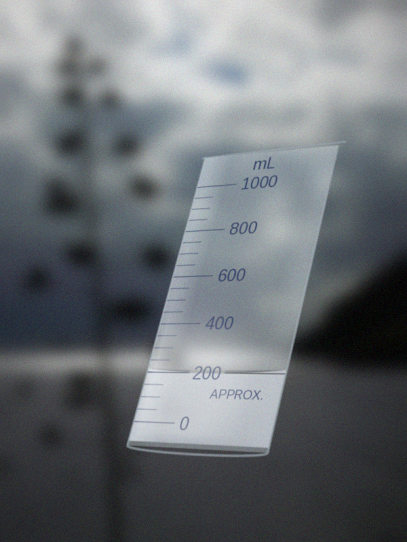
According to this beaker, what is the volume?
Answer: 200 mL
